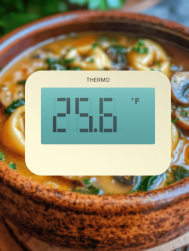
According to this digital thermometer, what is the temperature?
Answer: 25.6 °F
